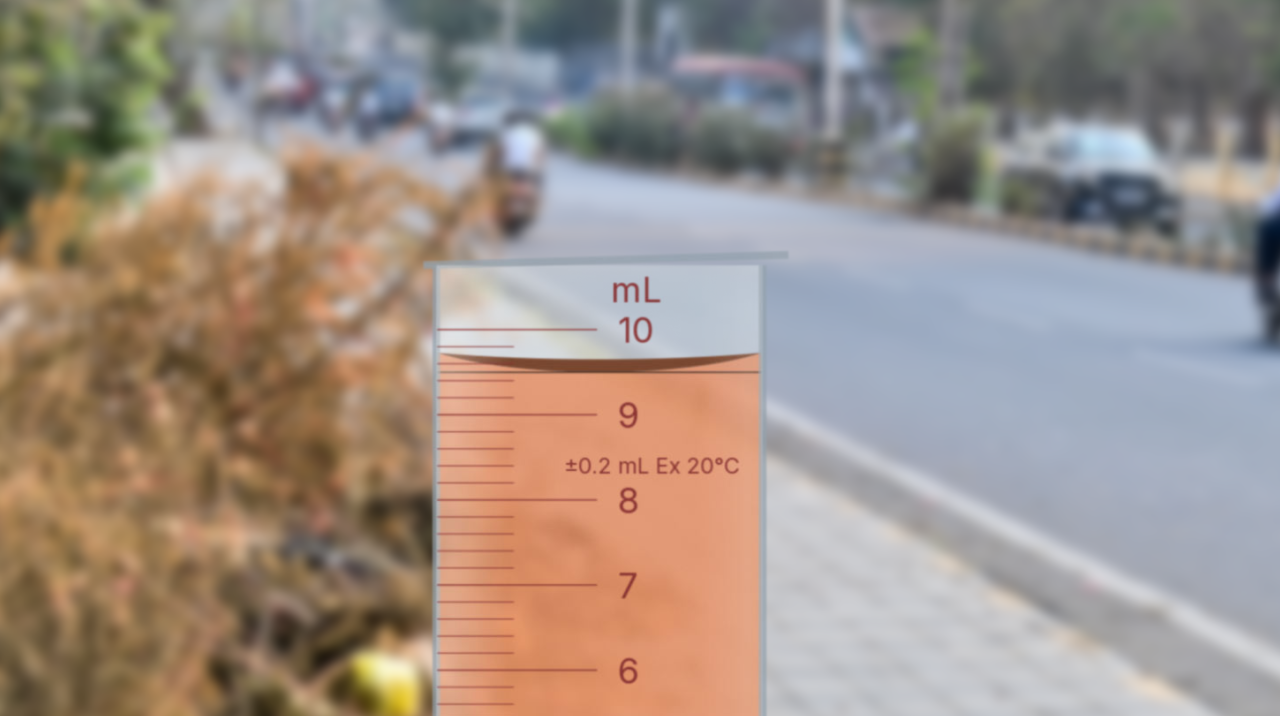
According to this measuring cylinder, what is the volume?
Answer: 9.5 mL
